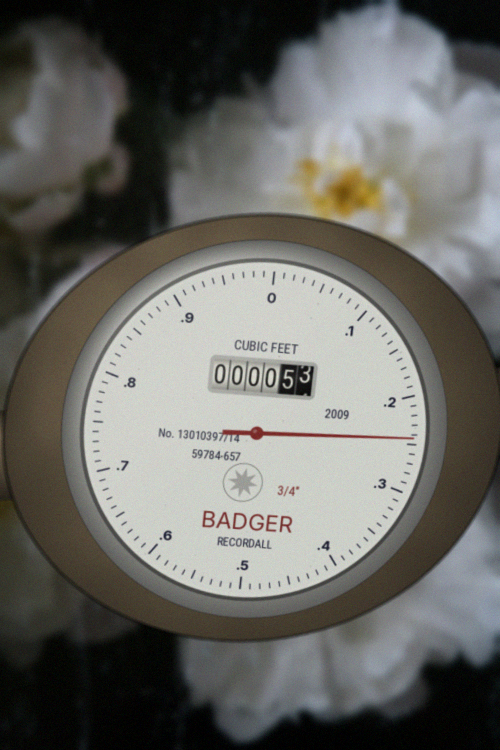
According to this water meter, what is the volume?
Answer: 53.24 ft³
